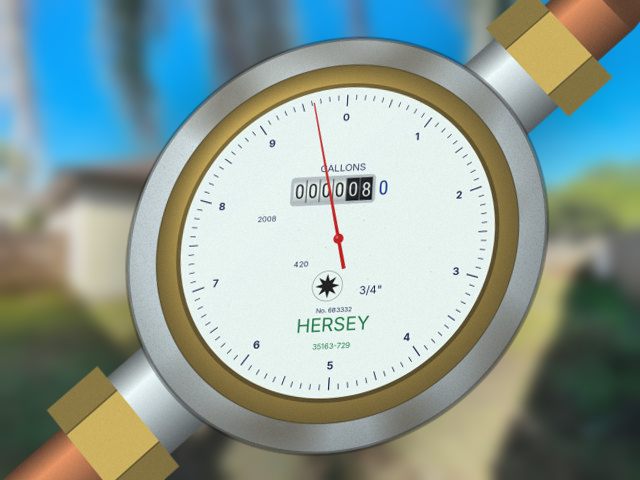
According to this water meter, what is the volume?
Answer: 79.6 gal
